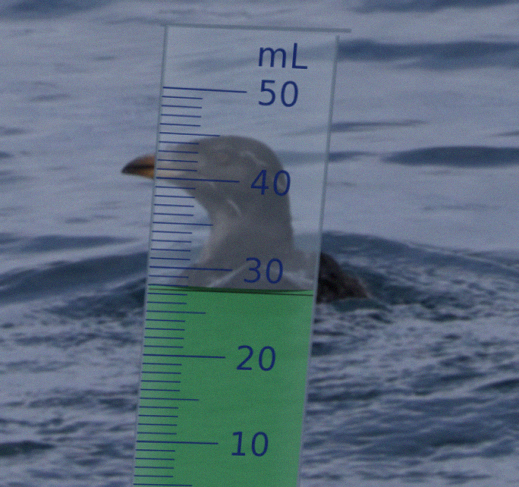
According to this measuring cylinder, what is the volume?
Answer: 27.5 mL
